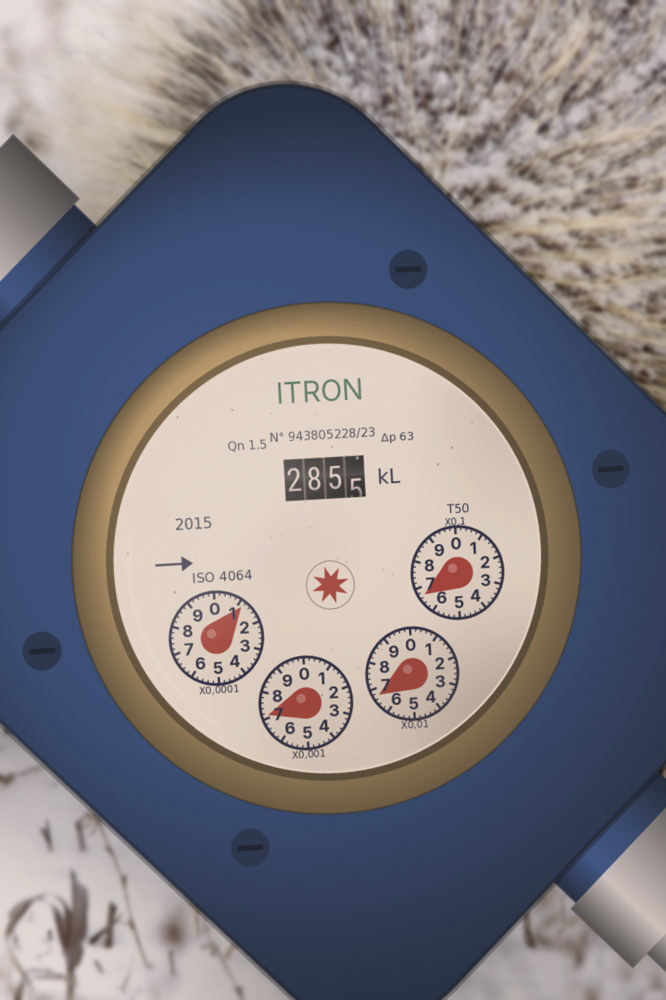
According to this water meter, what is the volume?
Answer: 2854.6671 kL
